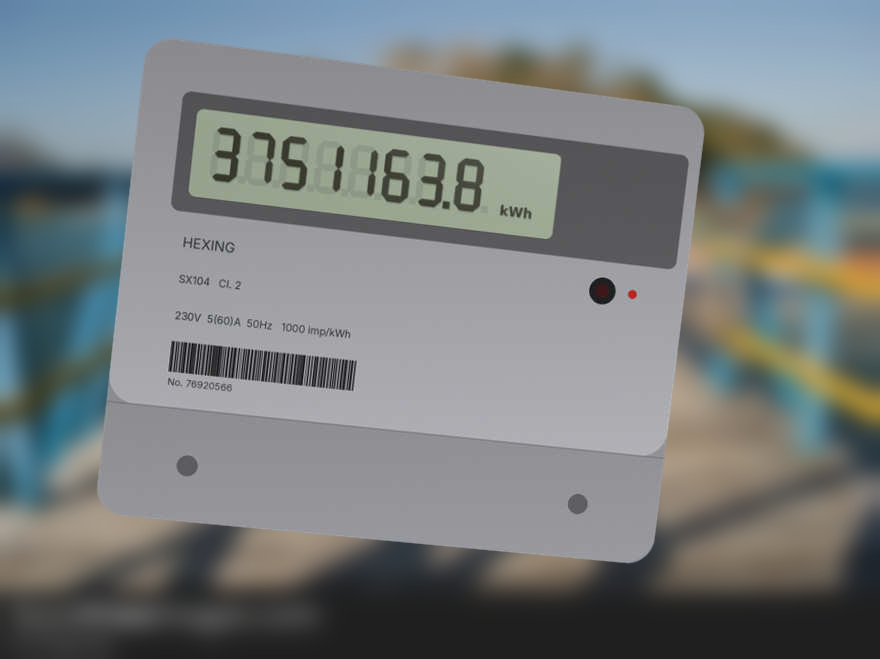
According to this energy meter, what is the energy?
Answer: 3751163.8 kWh
